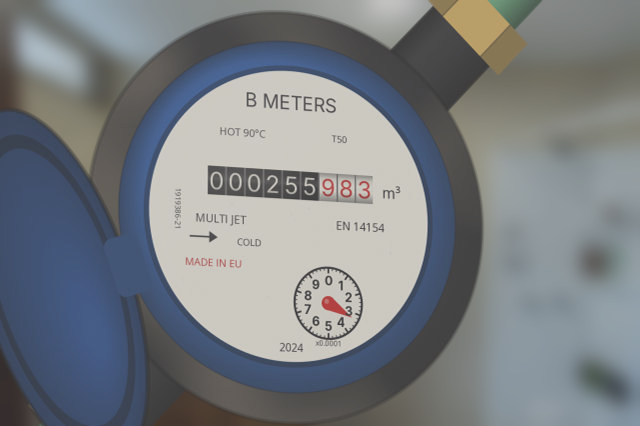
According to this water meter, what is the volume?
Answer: 255.9833 m³
